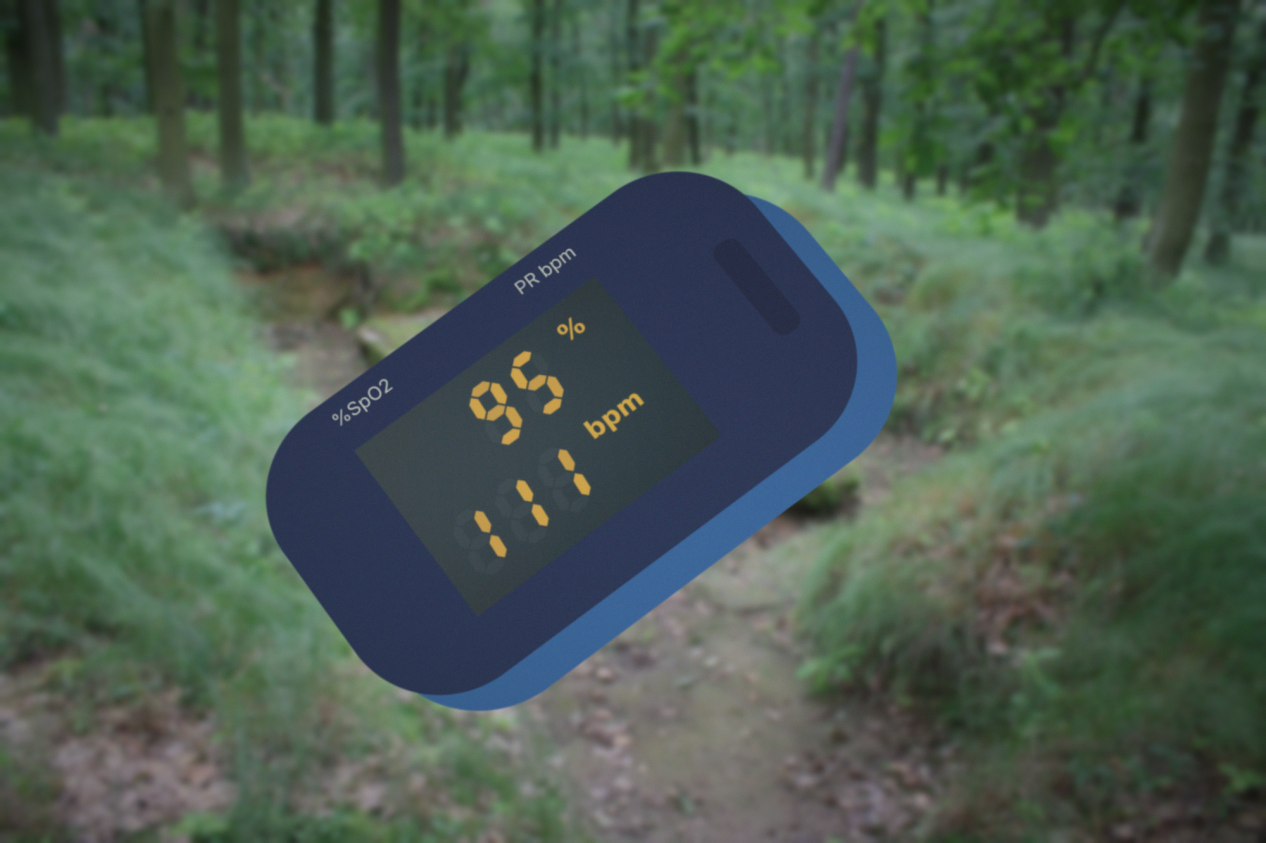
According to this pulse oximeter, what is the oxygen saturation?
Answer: 95 %
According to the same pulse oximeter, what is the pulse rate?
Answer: 111 bpm
